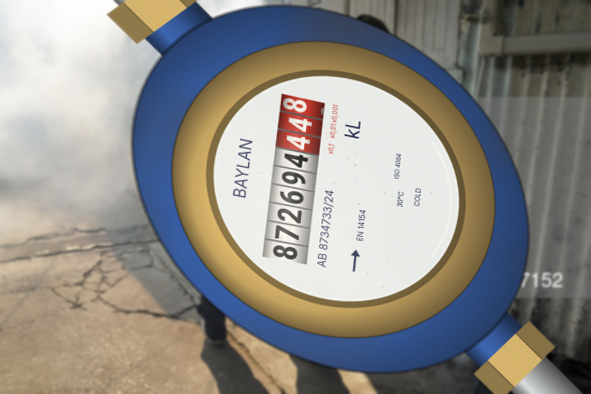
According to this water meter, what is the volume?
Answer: 872694.448 kL
